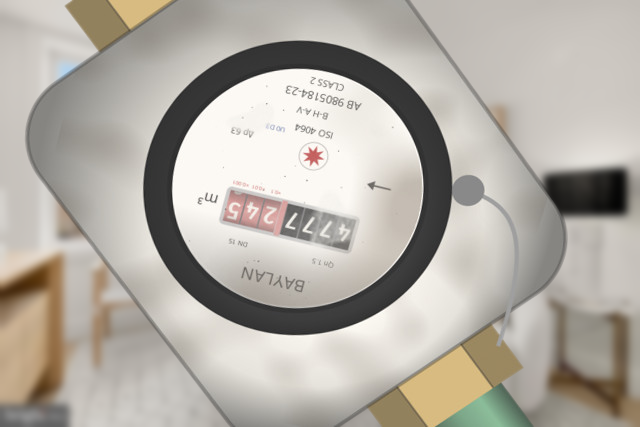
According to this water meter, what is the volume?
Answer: 4777.245 m³
